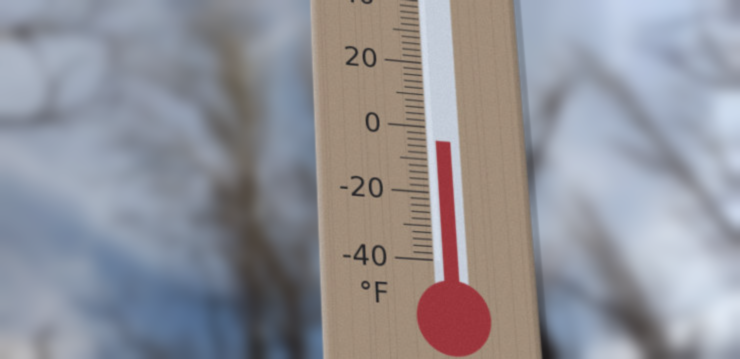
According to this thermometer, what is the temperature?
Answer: -4 °F
